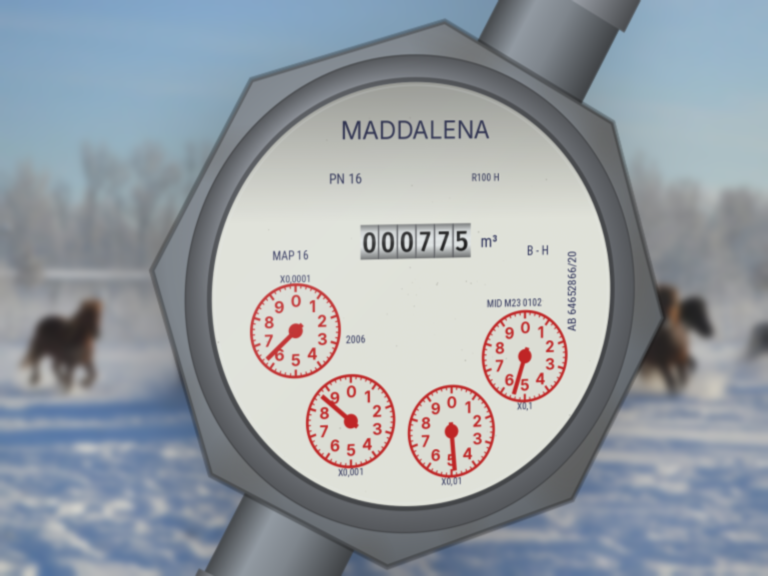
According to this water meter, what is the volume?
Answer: 775.5486 m³
